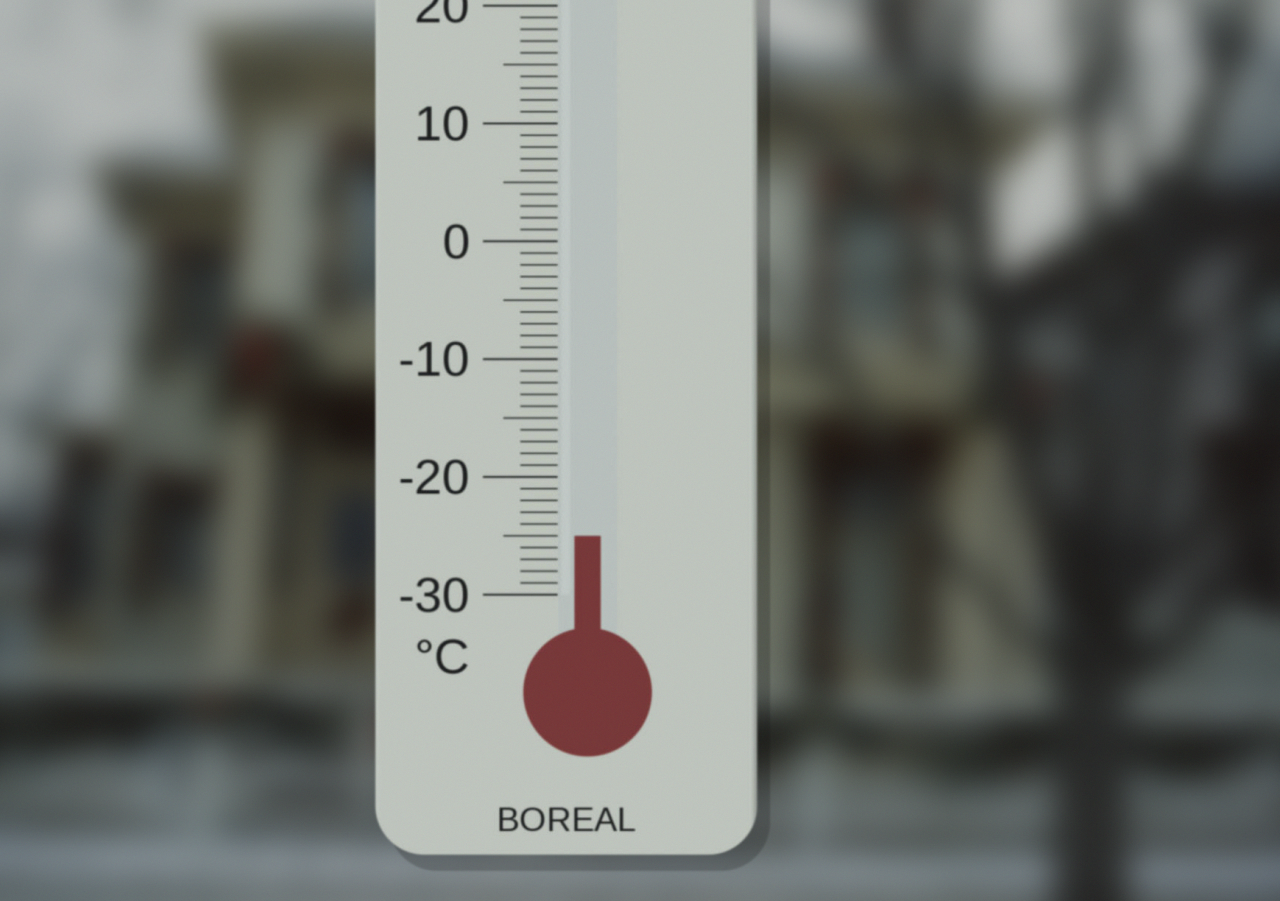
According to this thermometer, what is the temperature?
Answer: -25 °C
